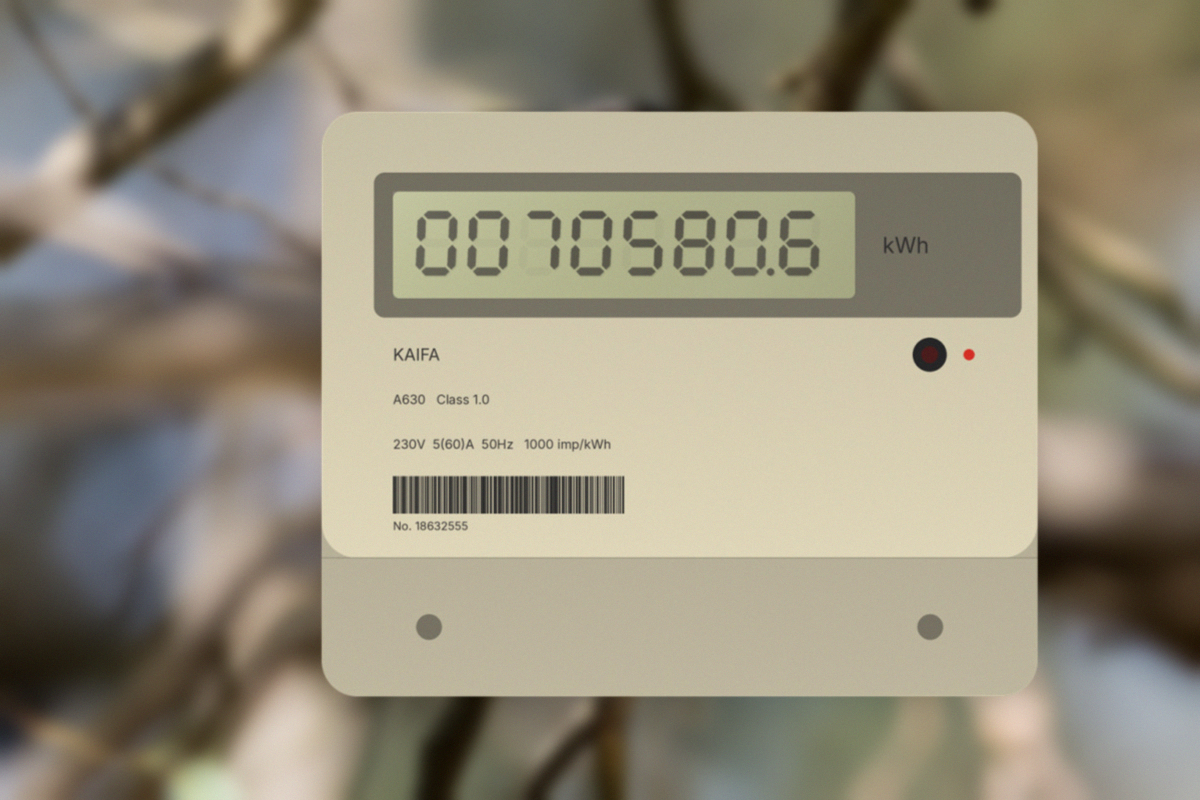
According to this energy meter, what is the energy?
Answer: 70580.6 kWh
